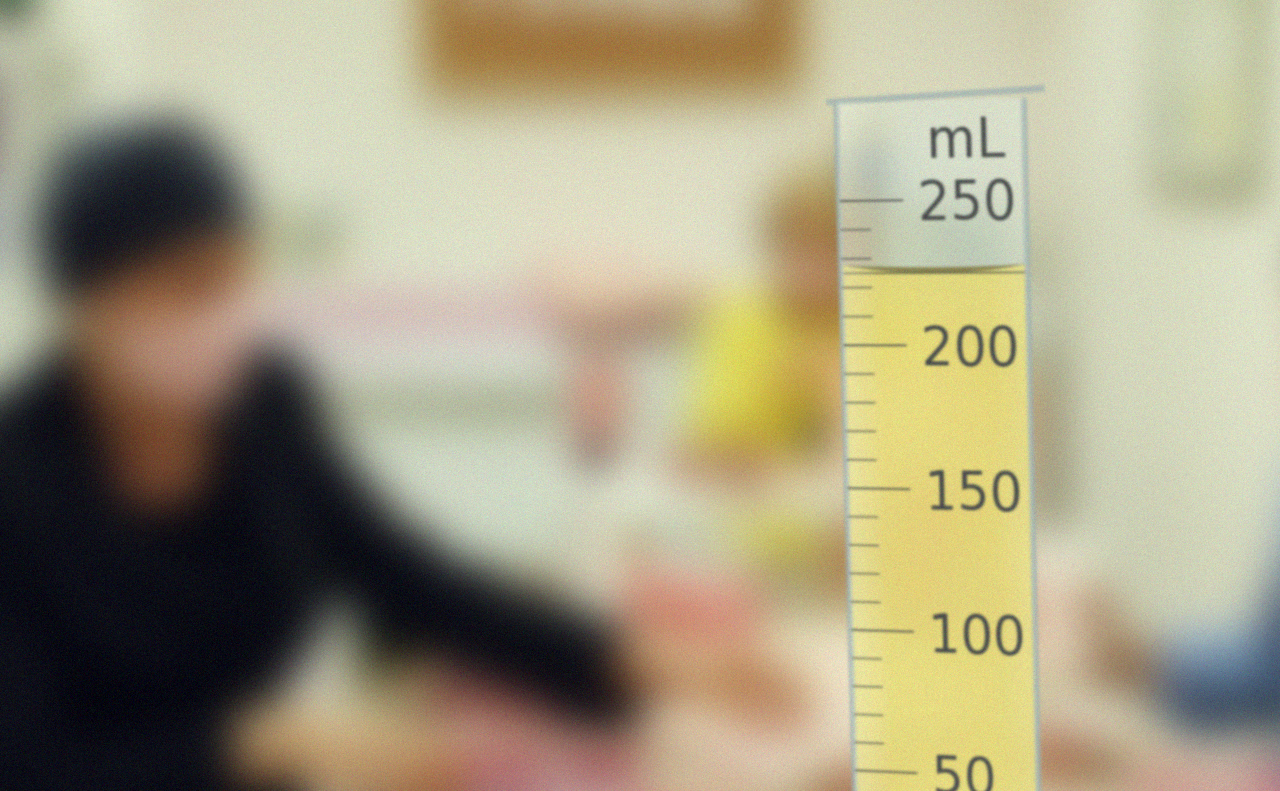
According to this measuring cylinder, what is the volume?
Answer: 225 mL
